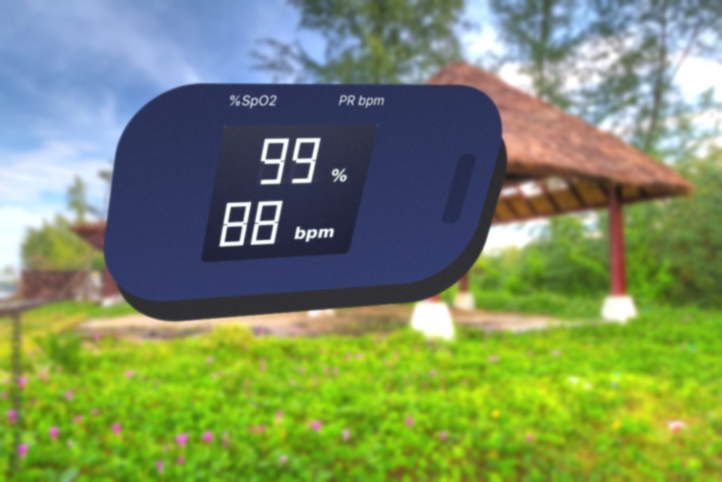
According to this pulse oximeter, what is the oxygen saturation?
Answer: 99 %
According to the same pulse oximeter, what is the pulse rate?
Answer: 88 bpm
